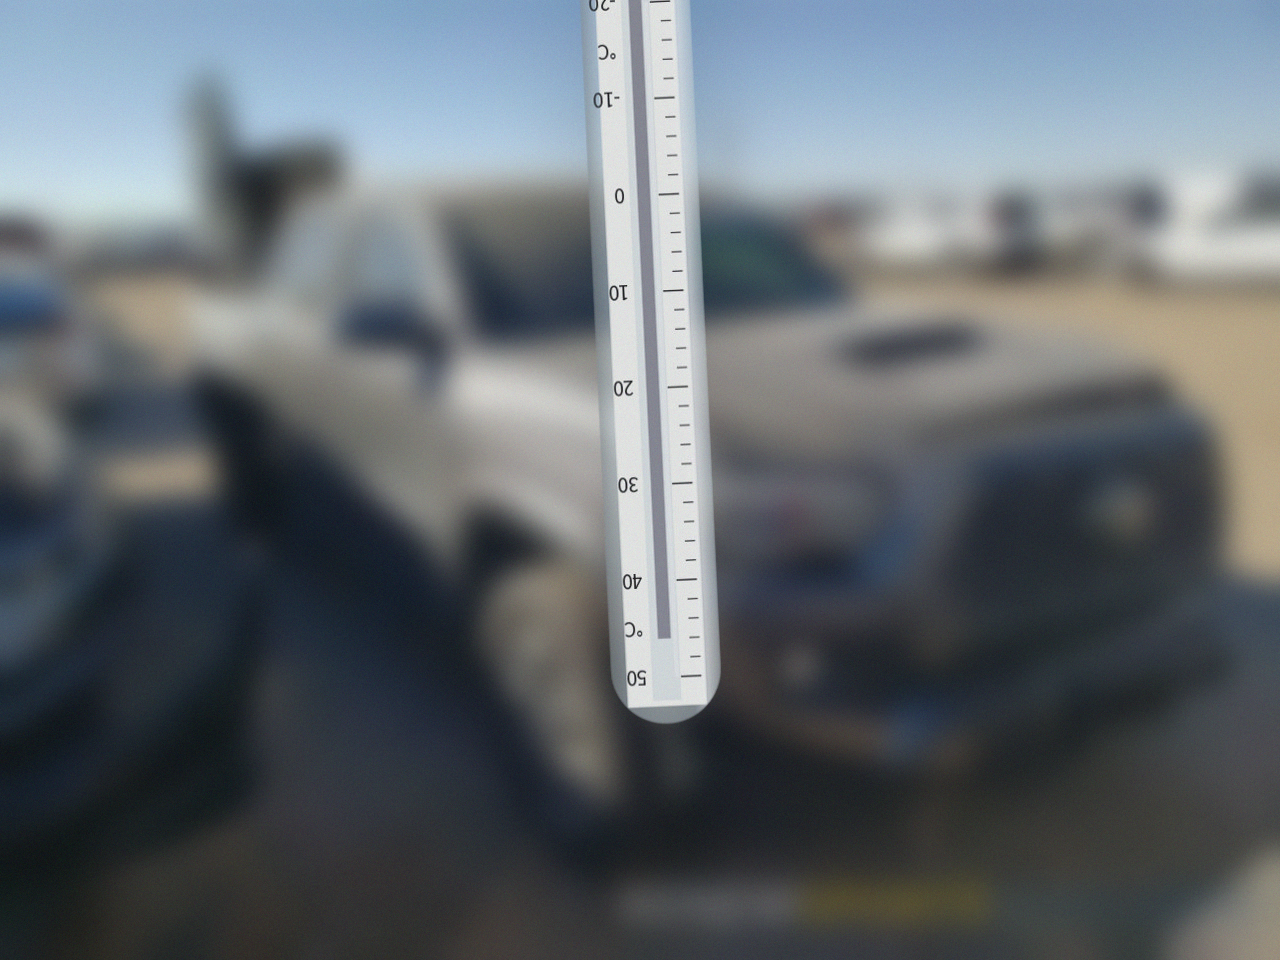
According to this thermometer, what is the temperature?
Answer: 46 °C
